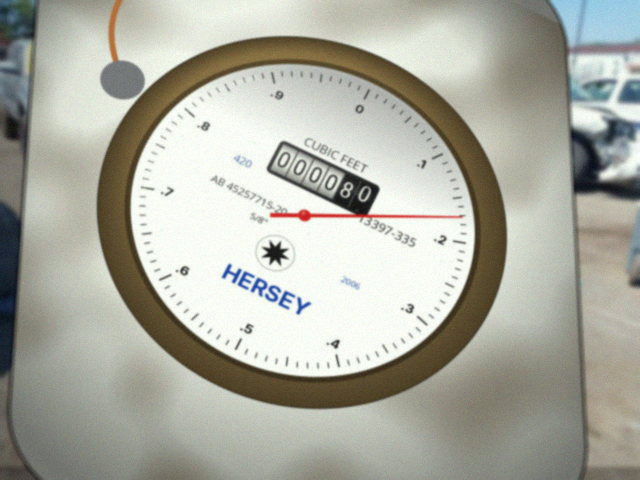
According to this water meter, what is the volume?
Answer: 80.17 ft³
